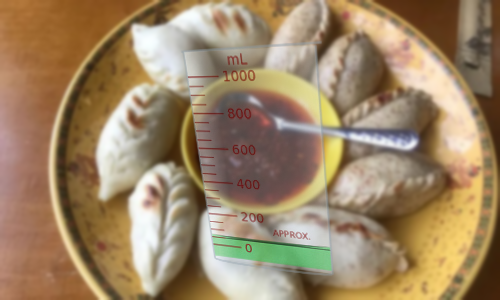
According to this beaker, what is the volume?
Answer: 50 mL
